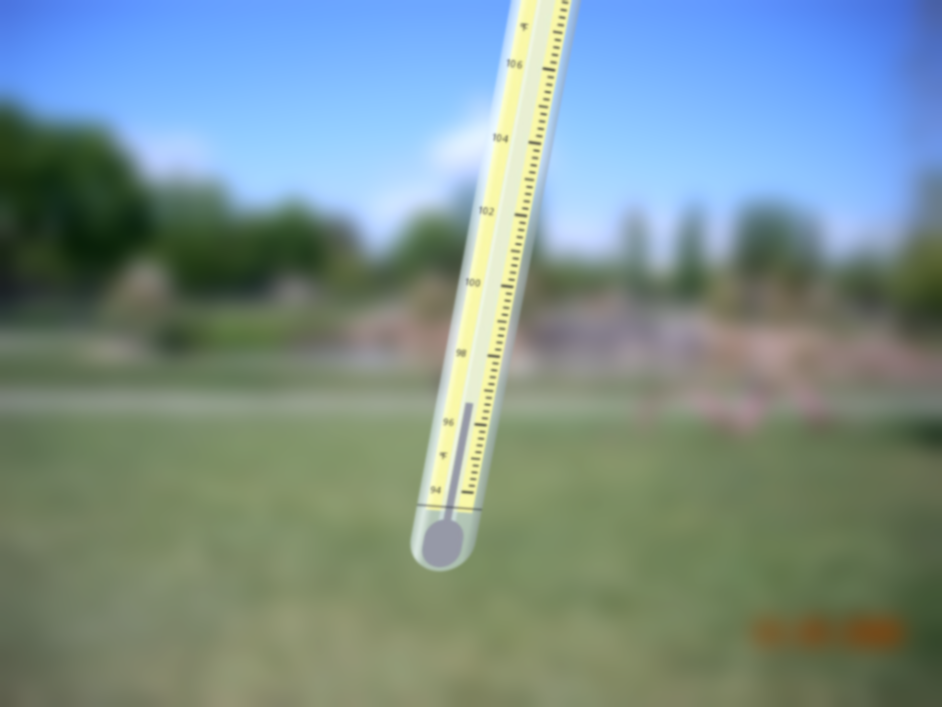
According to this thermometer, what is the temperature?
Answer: 96.6 °F
